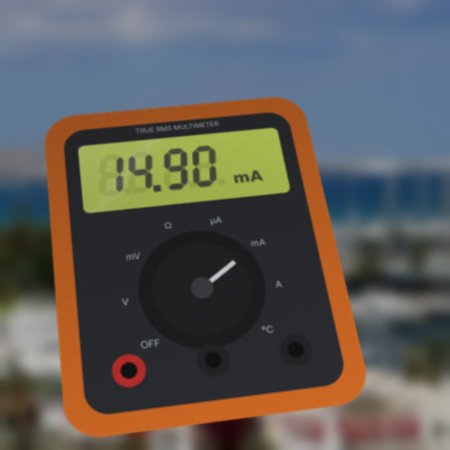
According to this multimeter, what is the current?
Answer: 14.90 mA
